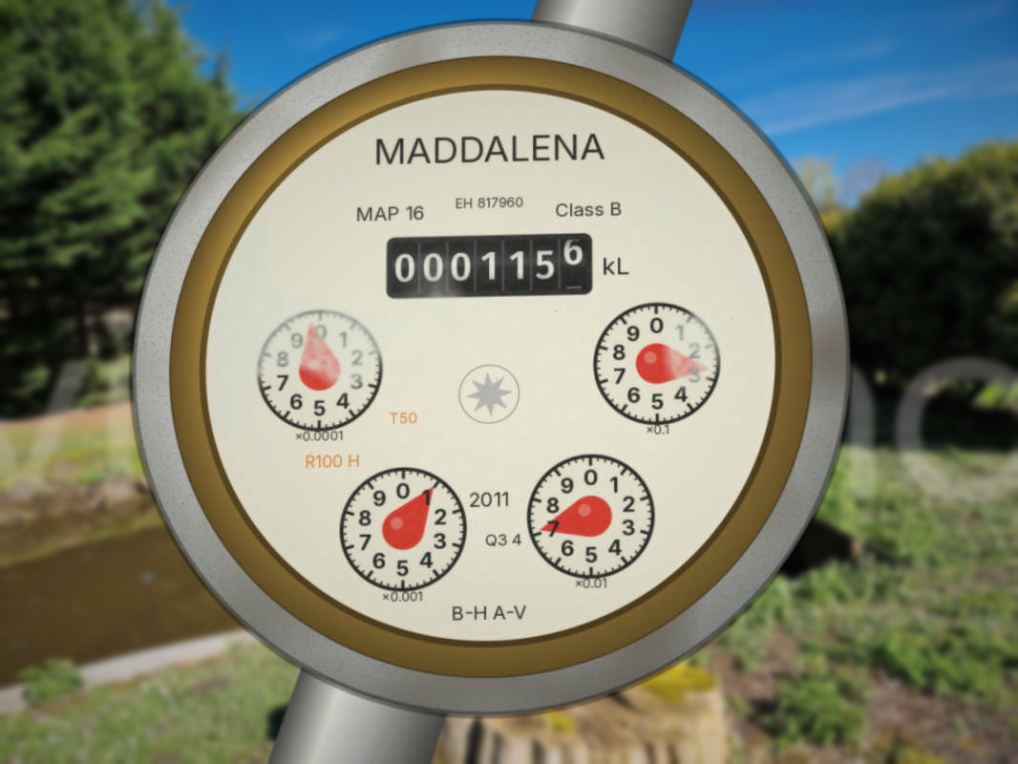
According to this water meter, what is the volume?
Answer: 1156.2709 kL
